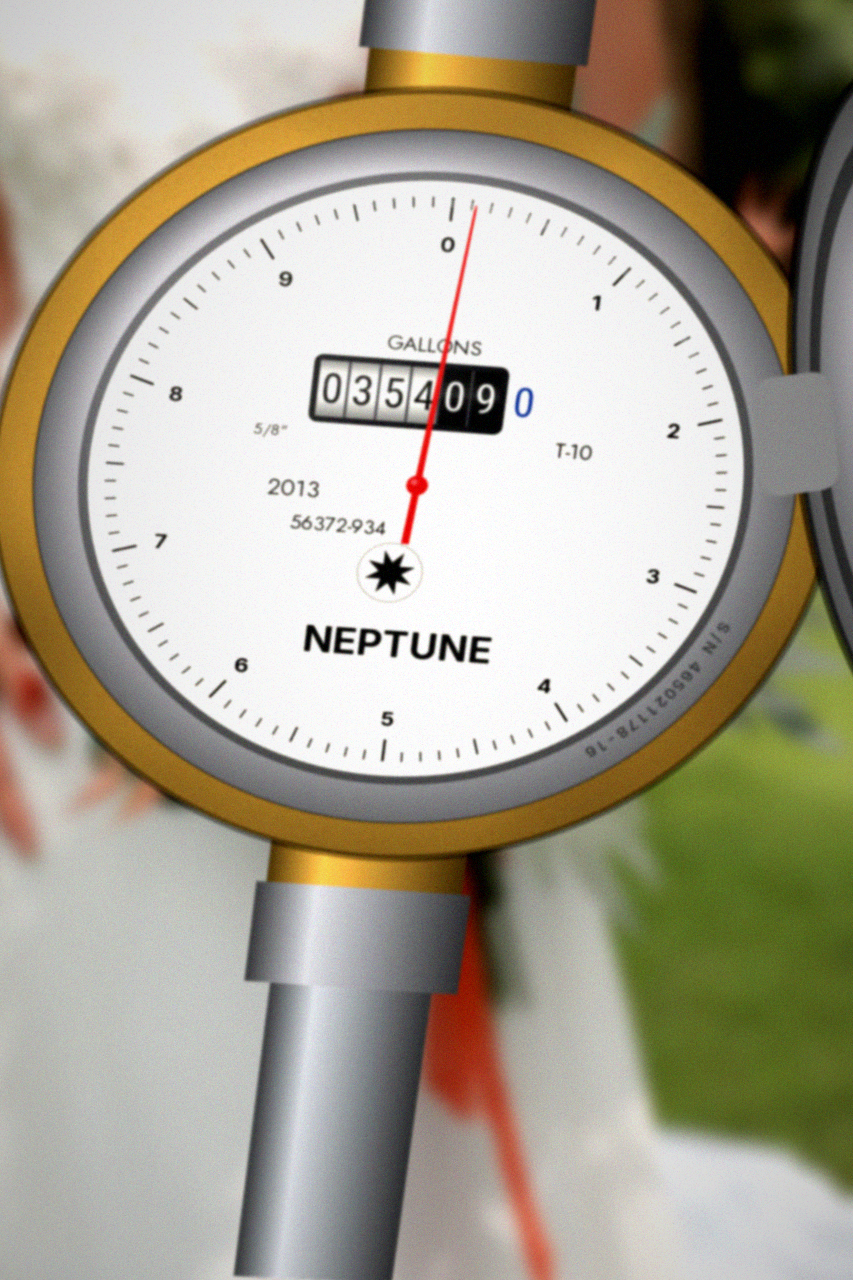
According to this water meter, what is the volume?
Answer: 354090.1 gal
